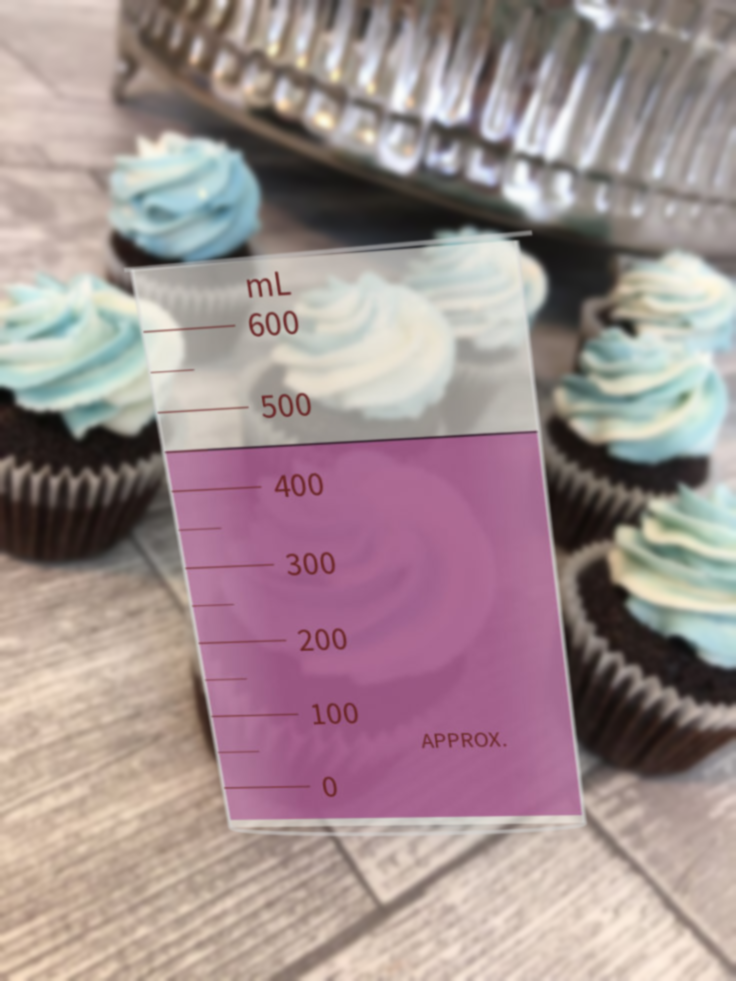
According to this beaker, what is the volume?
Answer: 450 mL
